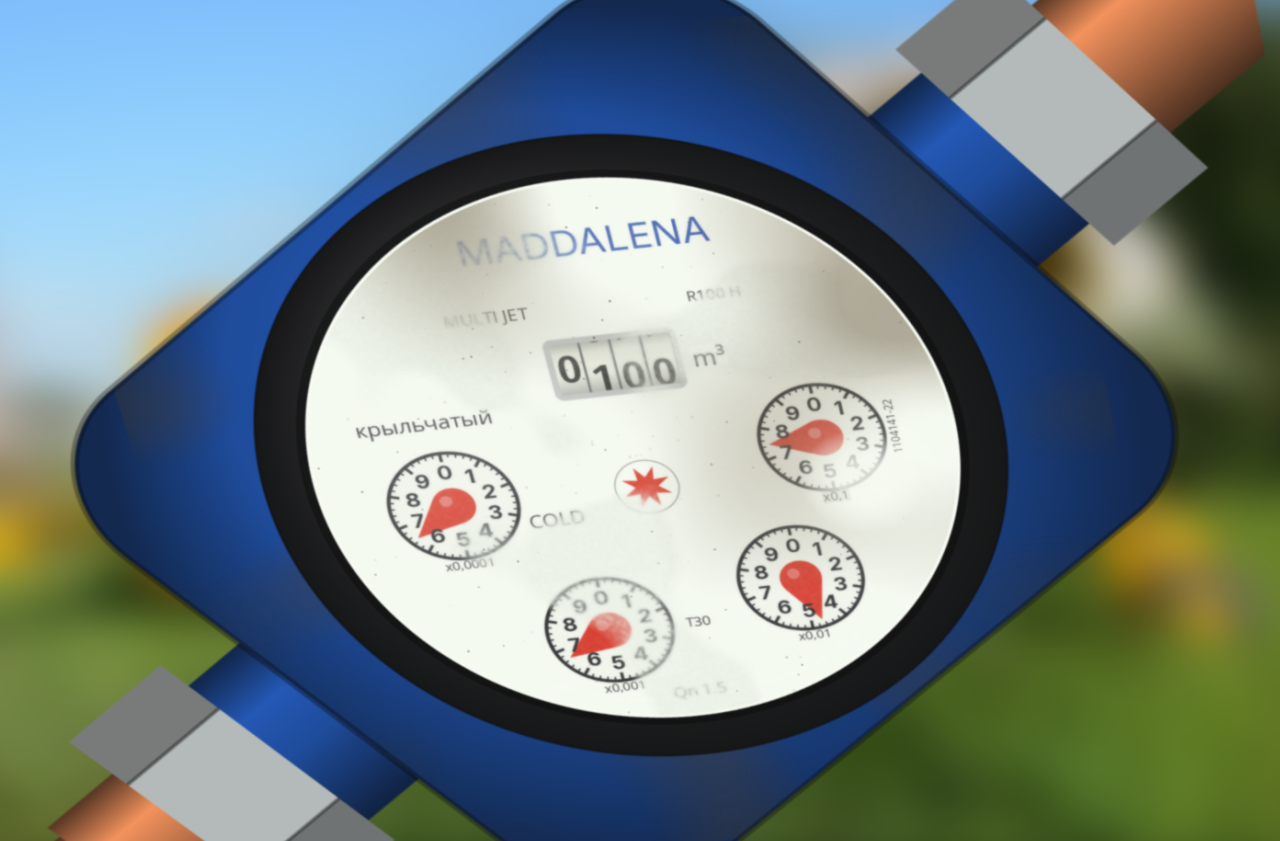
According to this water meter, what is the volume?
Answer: 99.7466 m³
